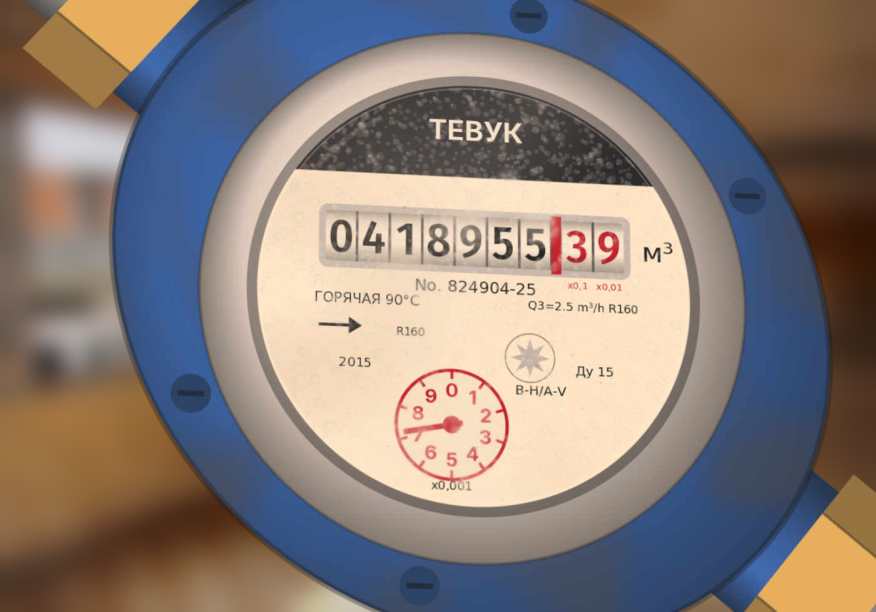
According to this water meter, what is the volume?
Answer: 418955.397 m³
